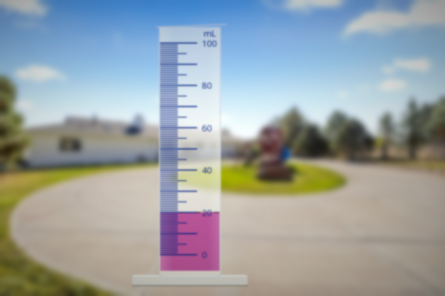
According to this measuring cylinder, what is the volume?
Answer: 20 mL
